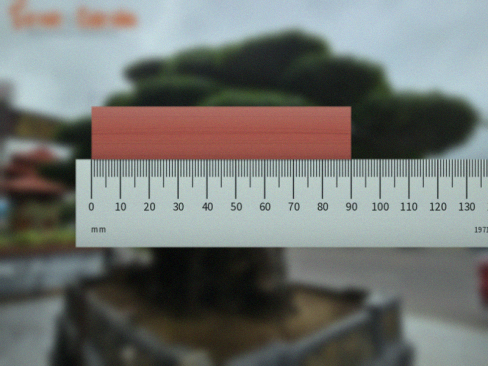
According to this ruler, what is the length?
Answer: 90 mm
